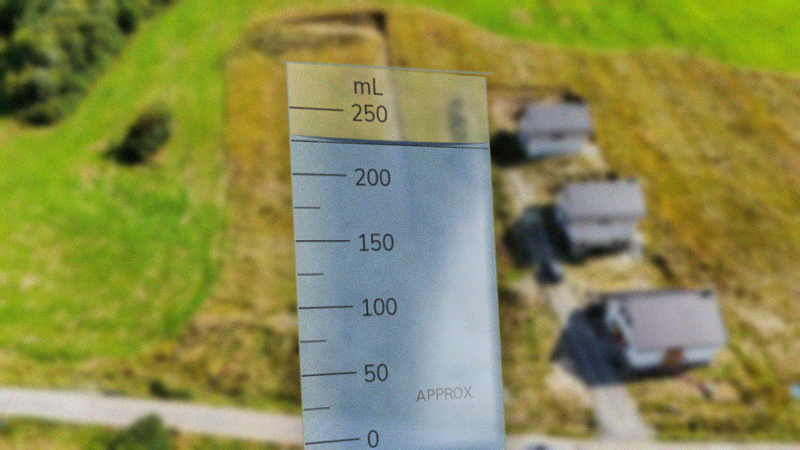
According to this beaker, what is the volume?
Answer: 225 mL
